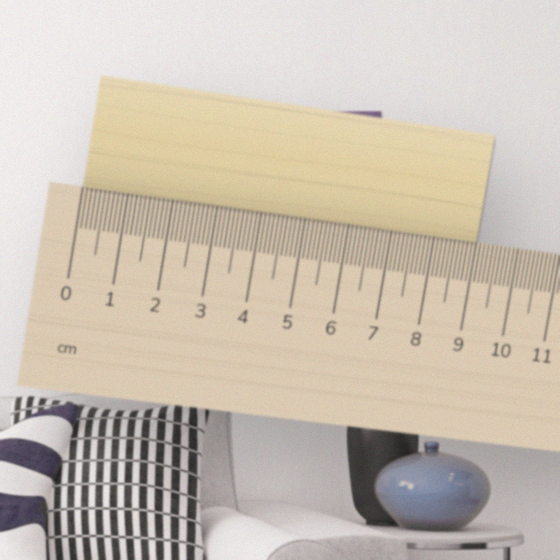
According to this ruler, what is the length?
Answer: 9 cm
